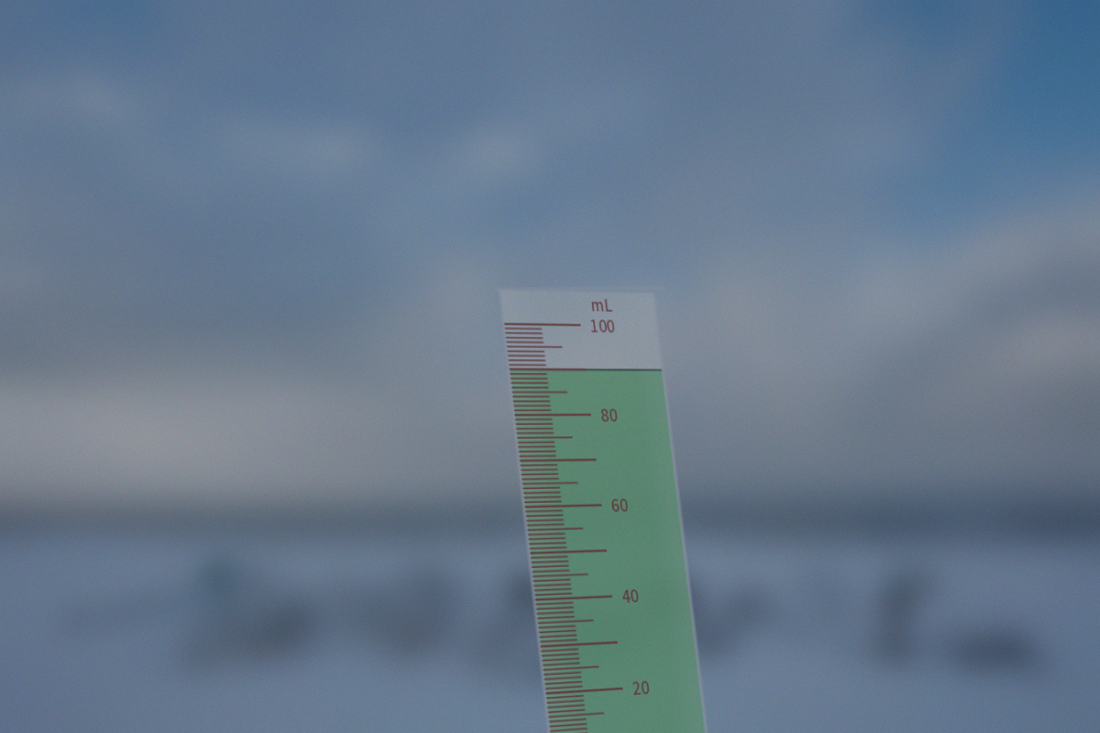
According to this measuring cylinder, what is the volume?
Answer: 90 mL
